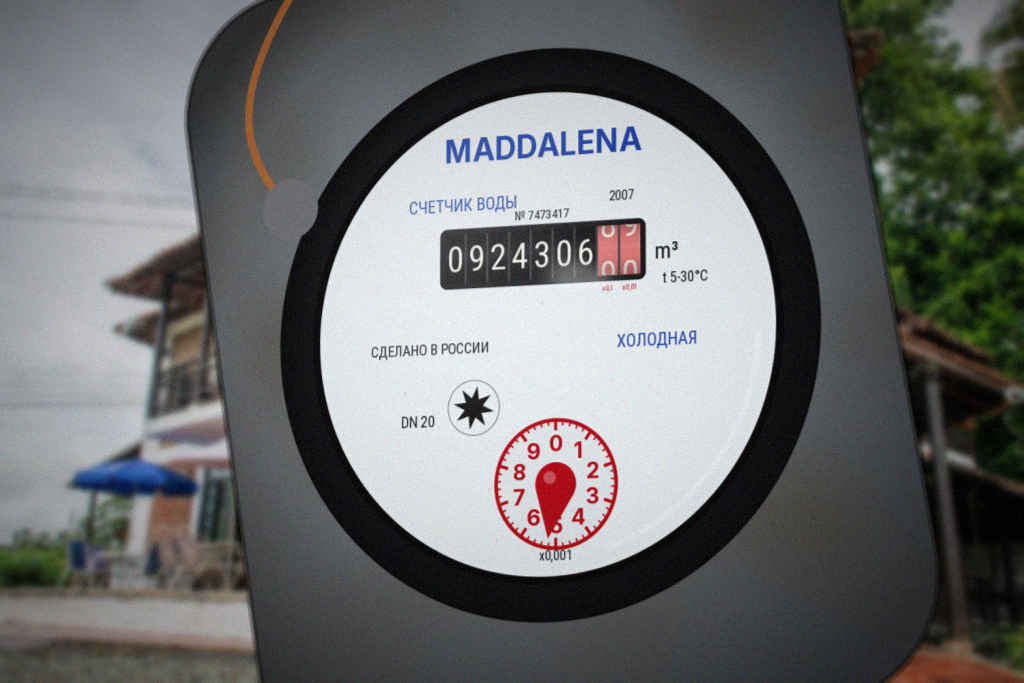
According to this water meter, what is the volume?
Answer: 924306.895 m³
